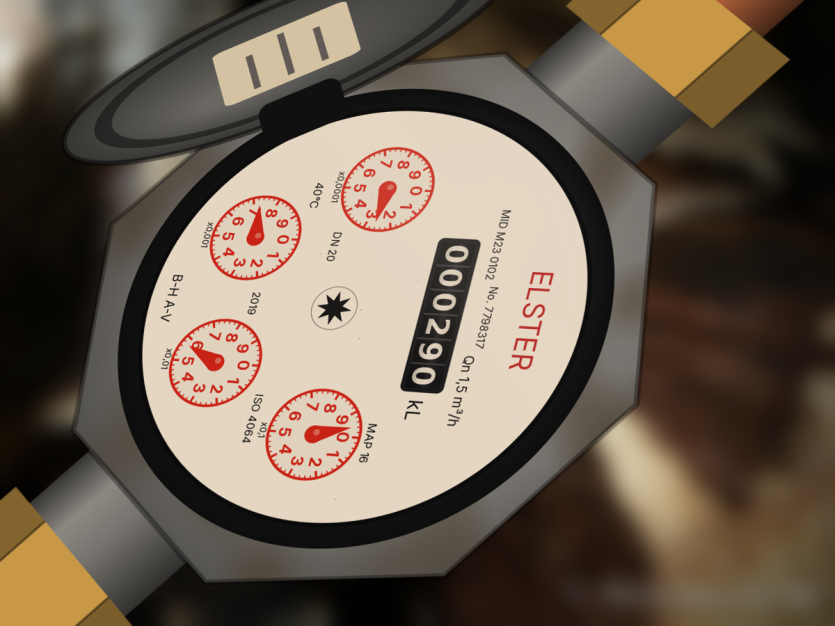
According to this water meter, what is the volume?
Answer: 289.9572 kL
